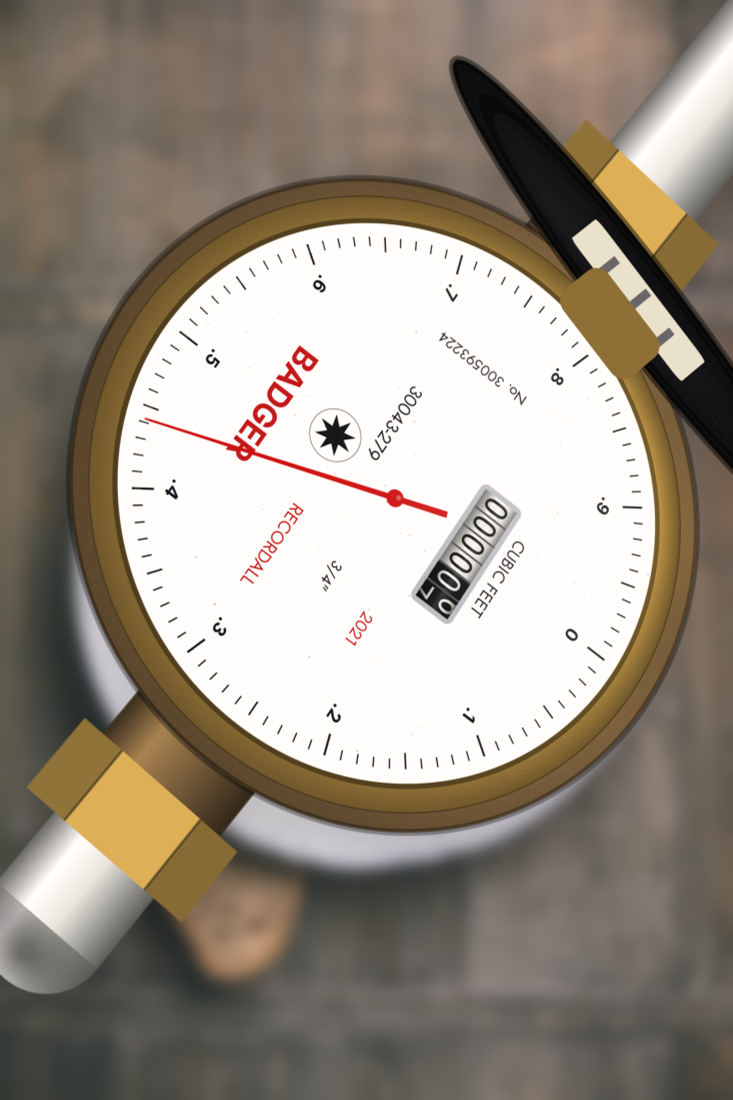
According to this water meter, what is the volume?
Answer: 6.44 ft³
